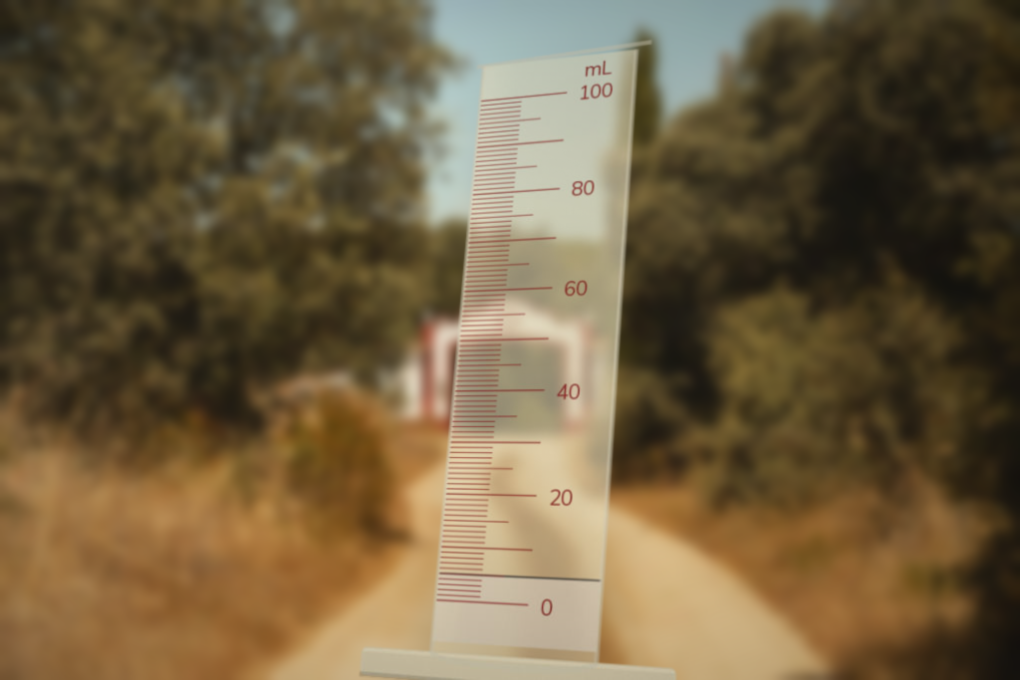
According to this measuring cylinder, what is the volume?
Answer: 5 mL
